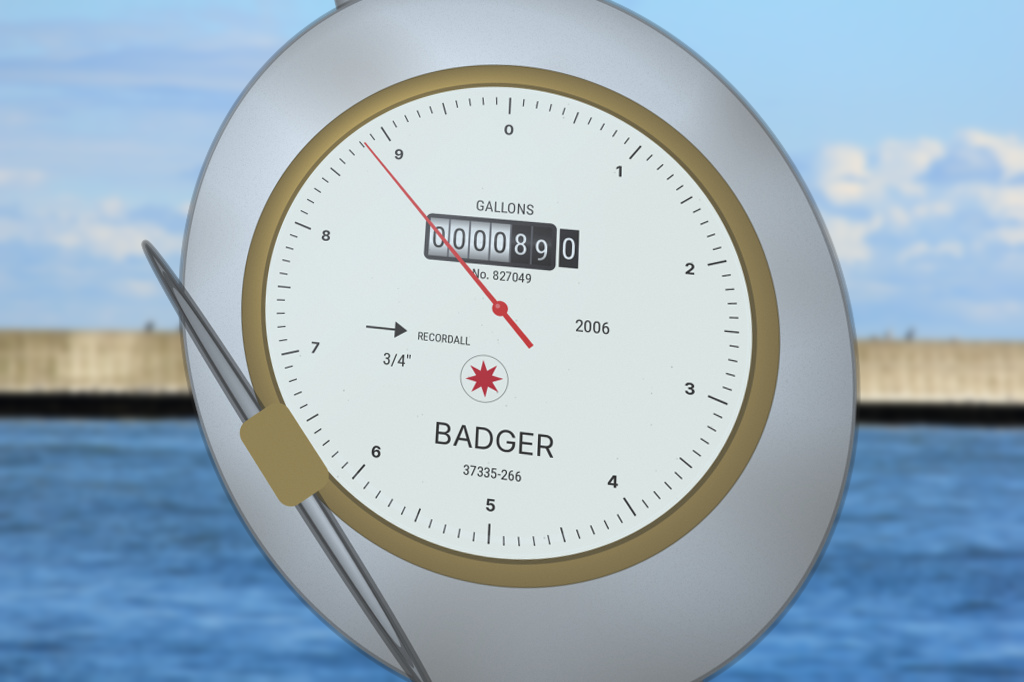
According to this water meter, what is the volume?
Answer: 888.8 gal
